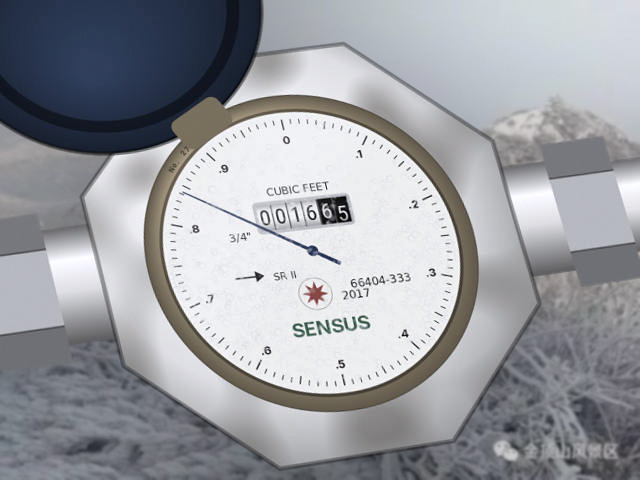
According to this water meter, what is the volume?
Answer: 1664.84 ft³
